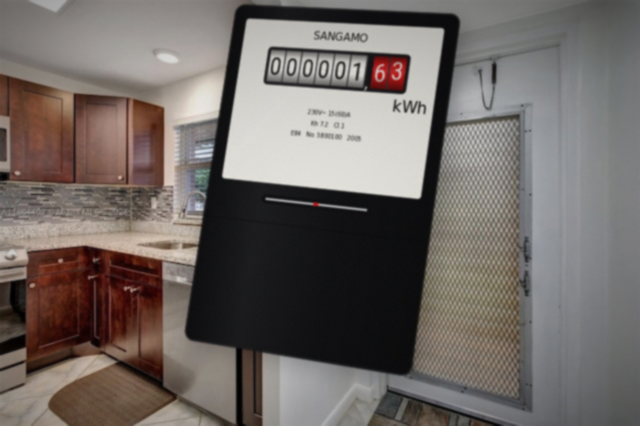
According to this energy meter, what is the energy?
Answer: 1.63 kWh
